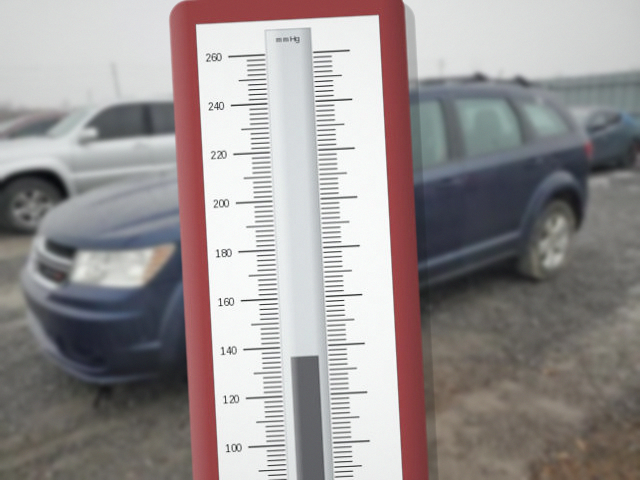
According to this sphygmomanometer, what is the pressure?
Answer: 136 mmHg
